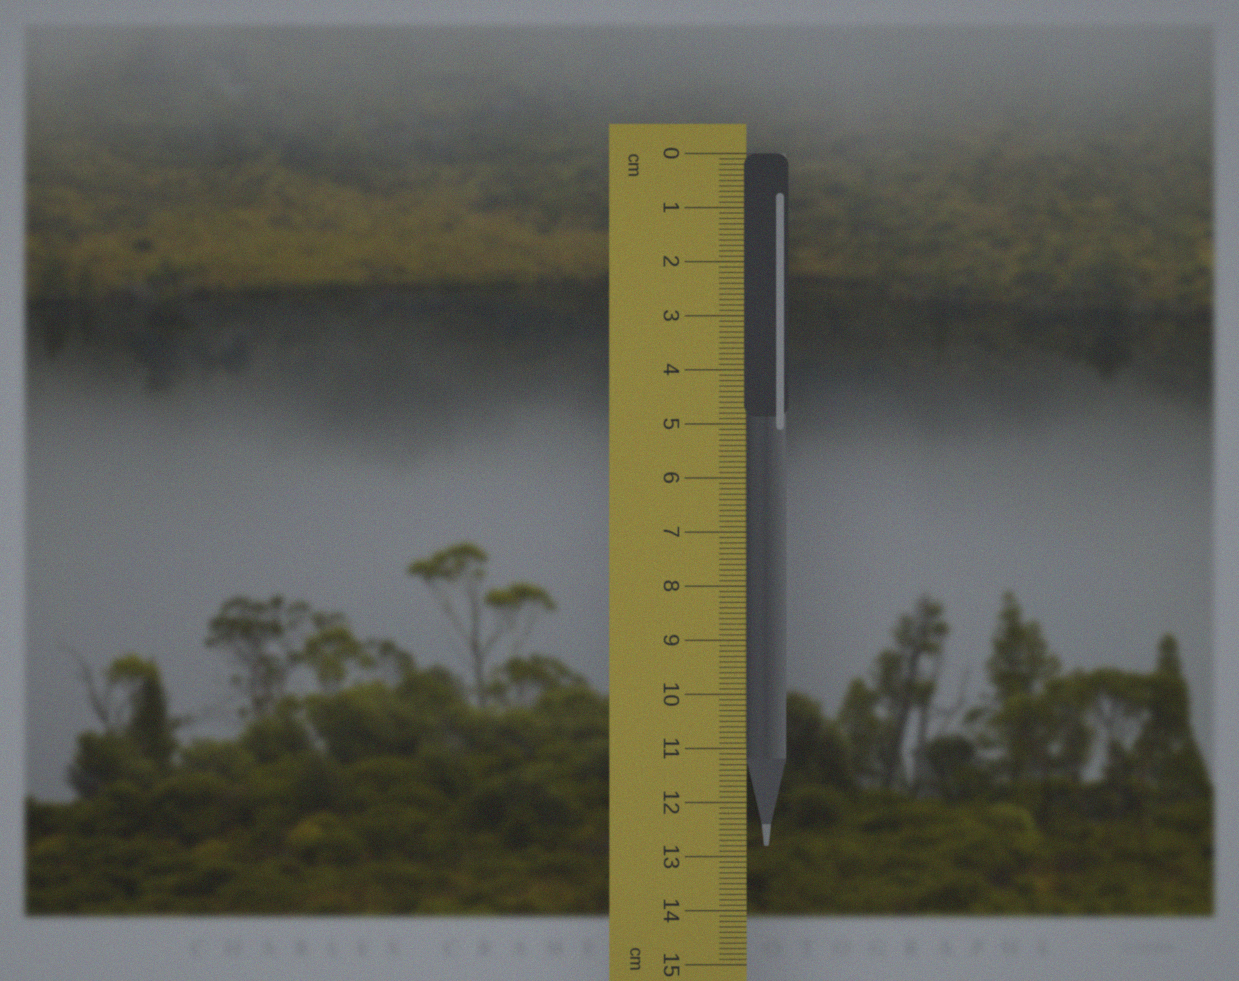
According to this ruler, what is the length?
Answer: 12.8 cm
